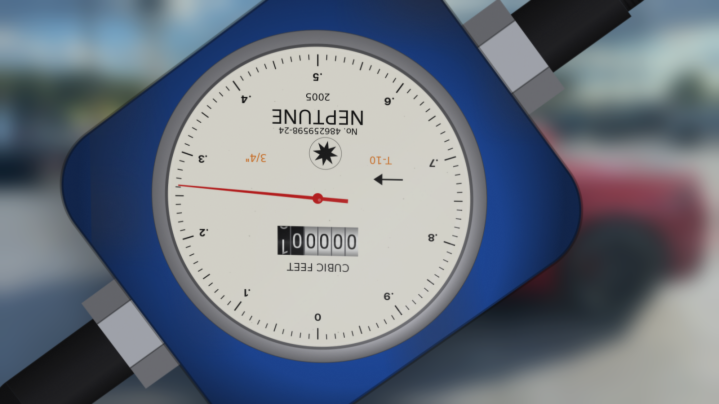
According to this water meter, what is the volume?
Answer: 1.26 ft³
